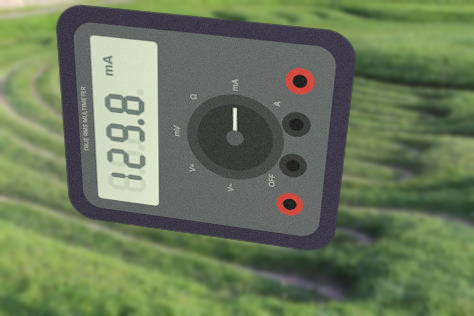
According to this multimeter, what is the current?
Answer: 129.8 mA
